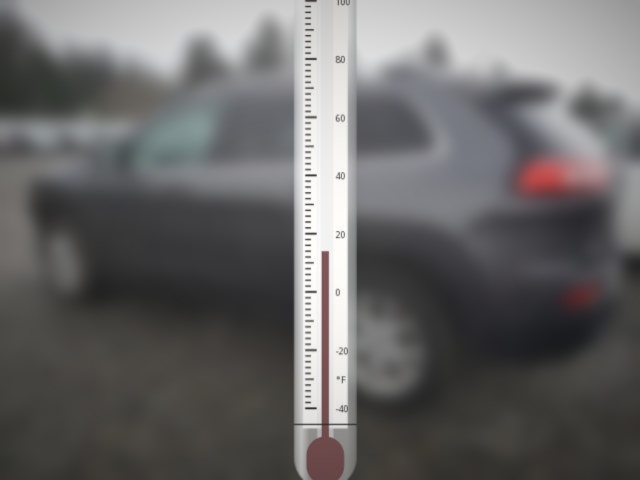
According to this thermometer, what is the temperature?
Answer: 14 °F
